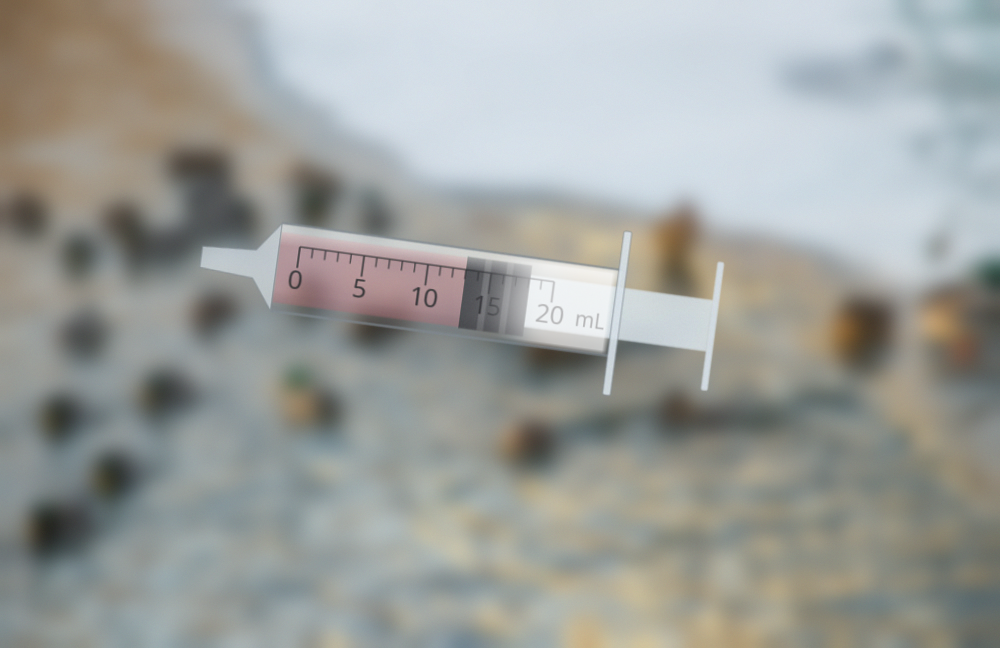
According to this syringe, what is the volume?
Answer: 13 mL
